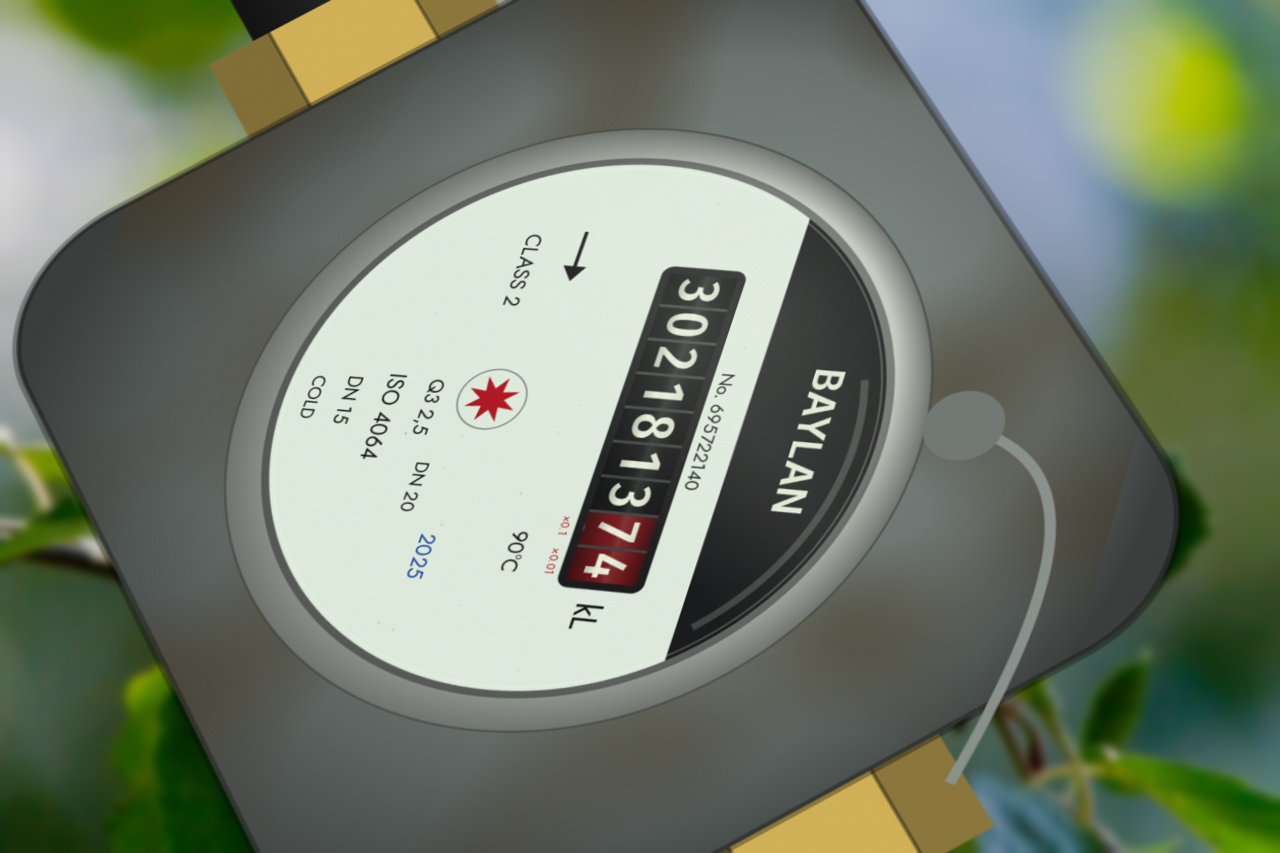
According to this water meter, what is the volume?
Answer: 3021813.74 kL
